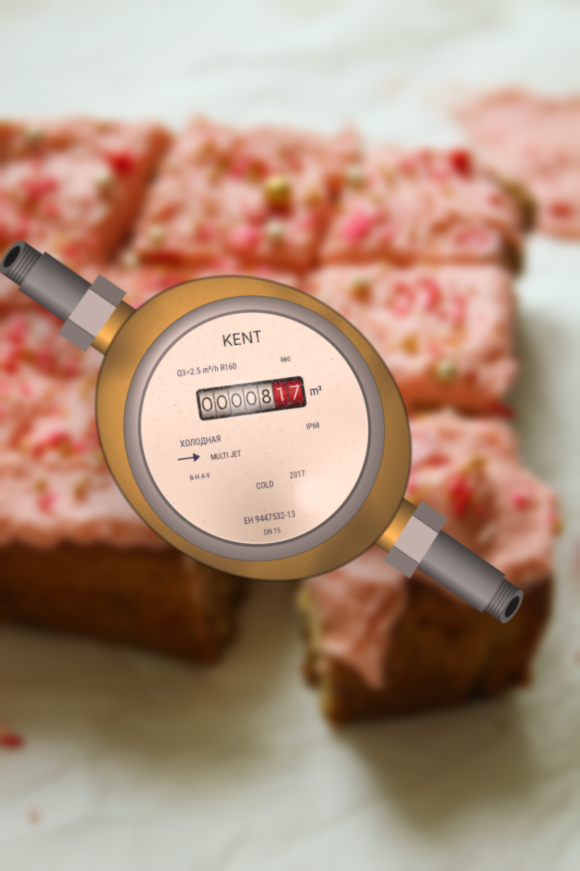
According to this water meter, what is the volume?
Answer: 8.17 m³
